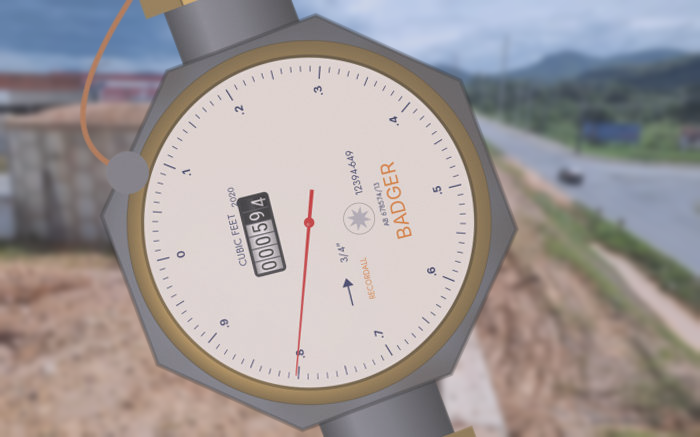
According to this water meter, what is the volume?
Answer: 593.80 ft³
